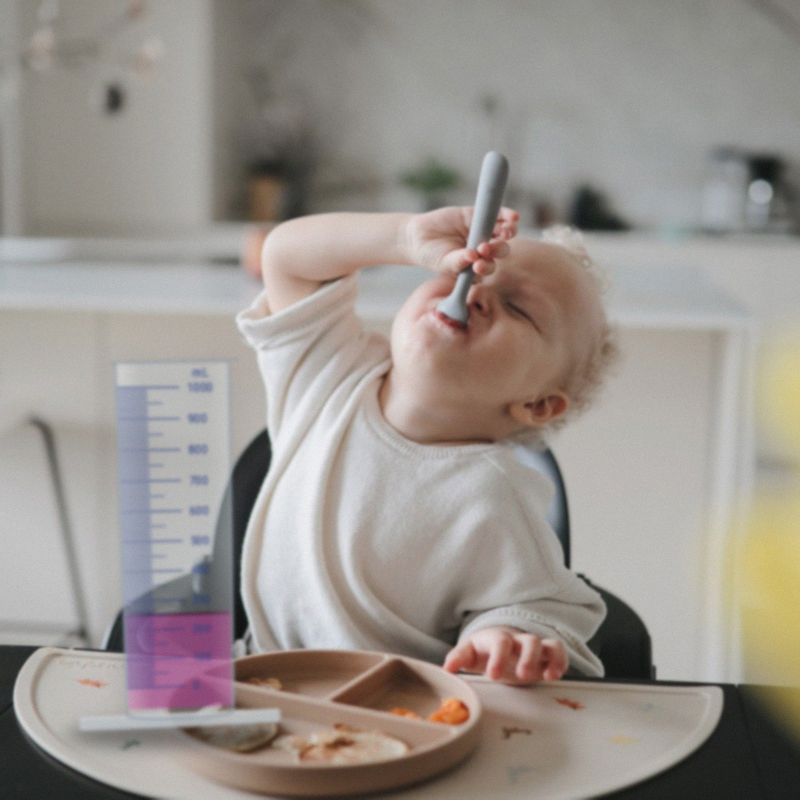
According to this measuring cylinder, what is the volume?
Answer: 250 mL
